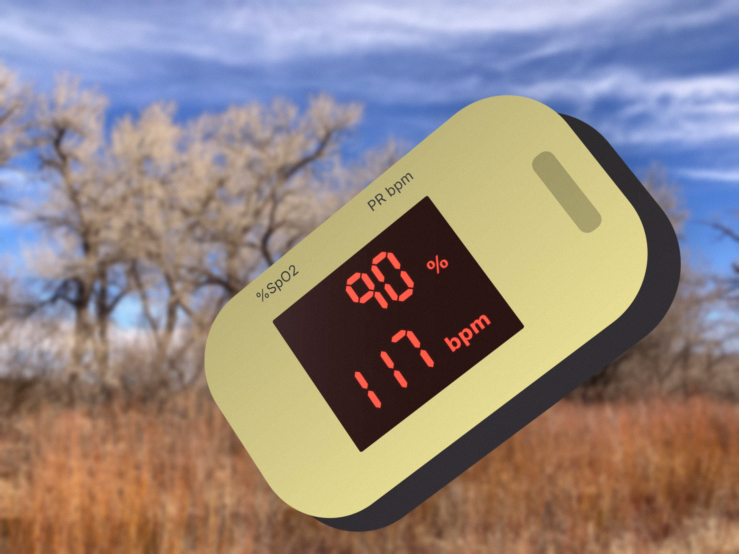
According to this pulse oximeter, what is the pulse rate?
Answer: 117 bpm
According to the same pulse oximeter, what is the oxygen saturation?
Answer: 90 %
